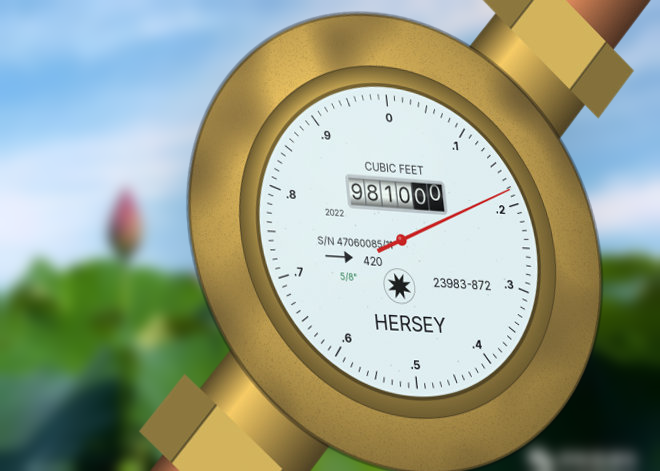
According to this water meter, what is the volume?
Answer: 981000.18 ft³
